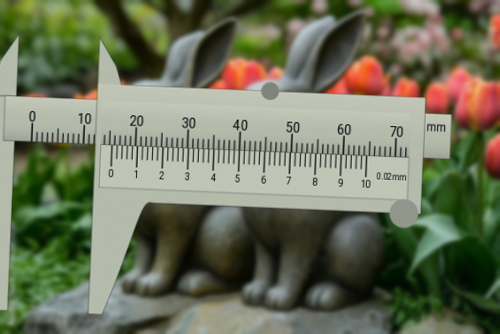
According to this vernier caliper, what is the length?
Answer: 15.5 mm
